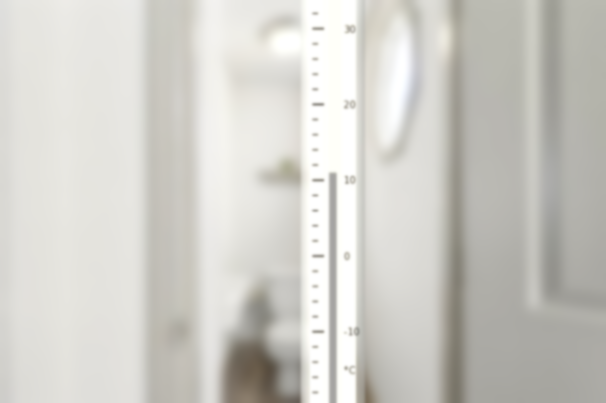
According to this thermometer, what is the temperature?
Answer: 11 °C
